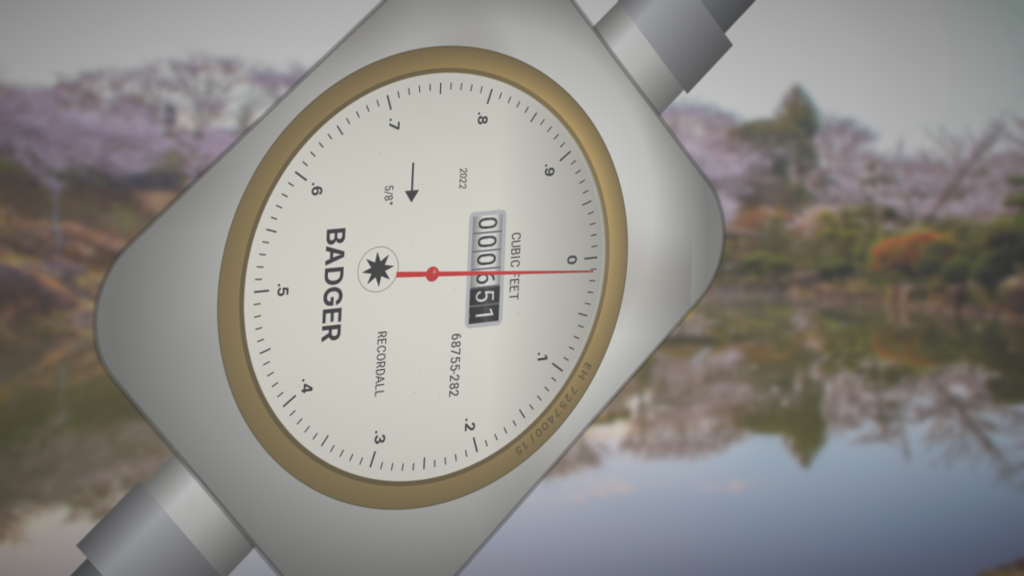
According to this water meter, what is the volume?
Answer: 651.01 ft³
